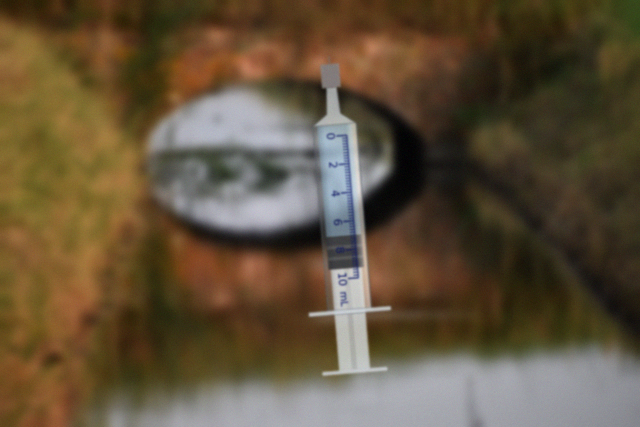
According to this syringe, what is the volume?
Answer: 7 mL
